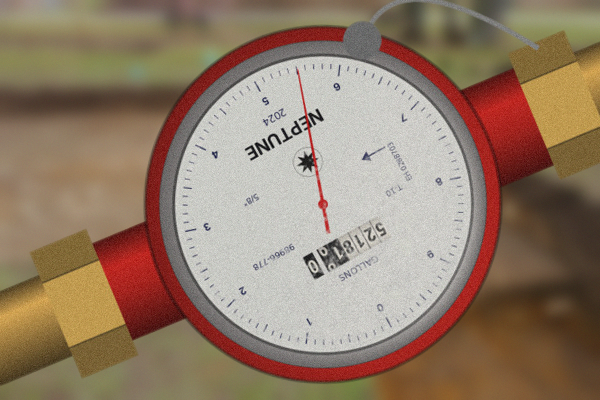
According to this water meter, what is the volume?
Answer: 5218185.5 gal
